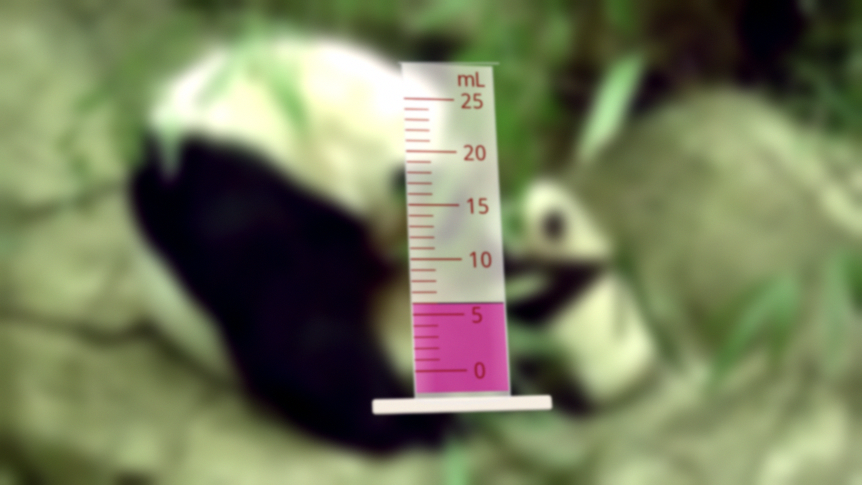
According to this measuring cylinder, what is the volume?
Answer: 6 mL
